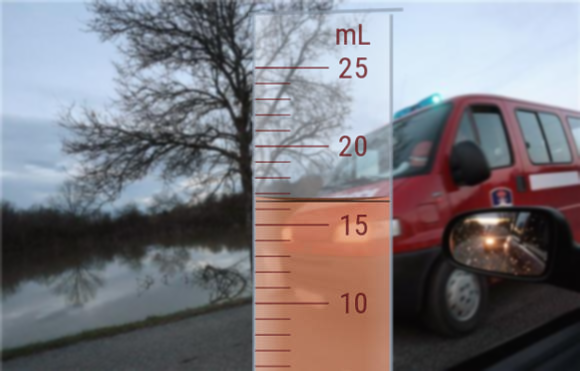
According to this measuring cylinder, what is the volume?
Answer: 16.5 mL
